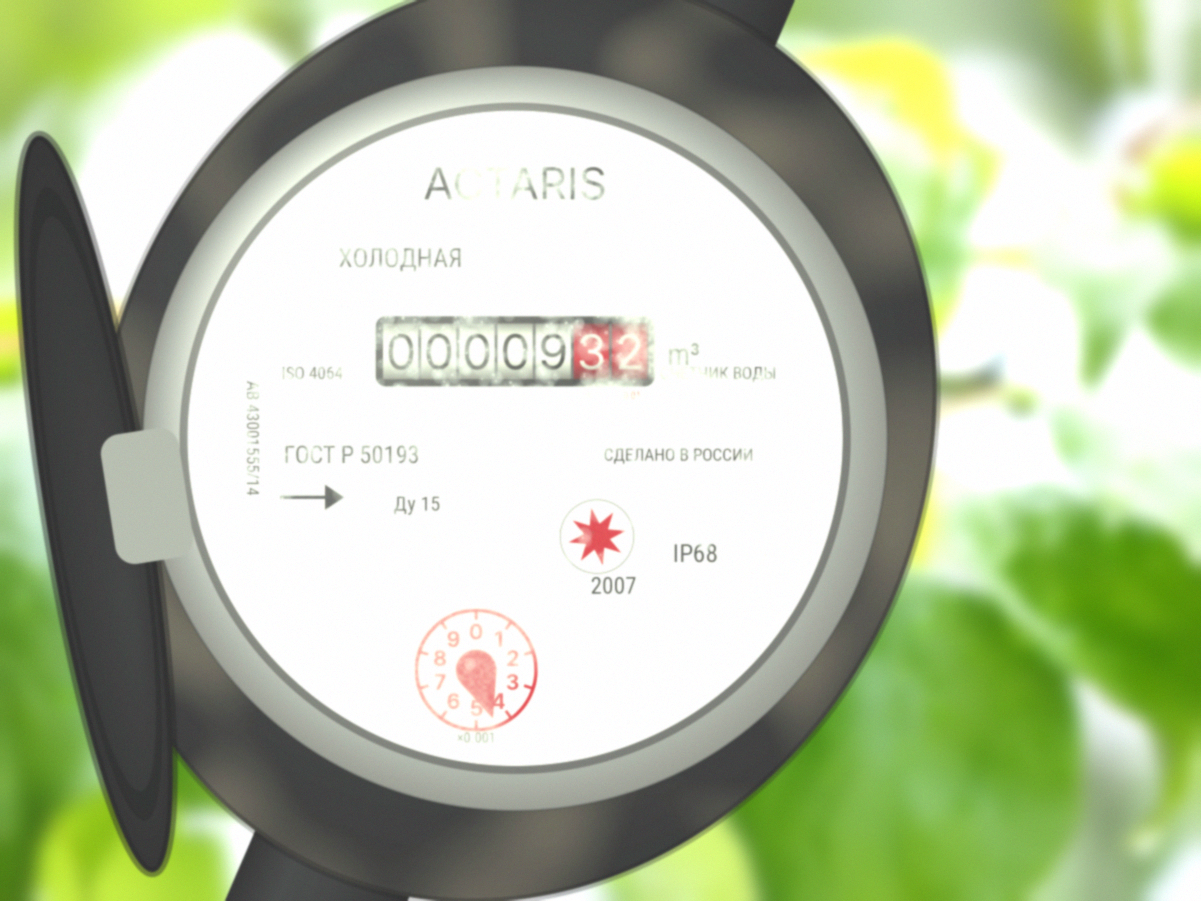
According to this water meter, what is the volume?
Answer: 9.324 m³
